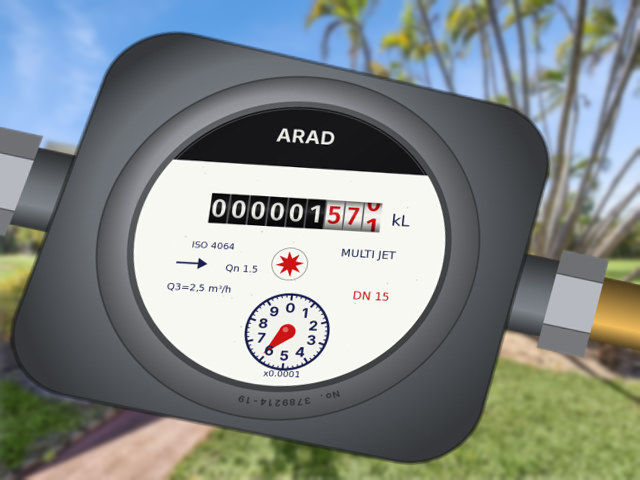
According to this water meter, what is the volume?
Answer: 1.5706 kL
